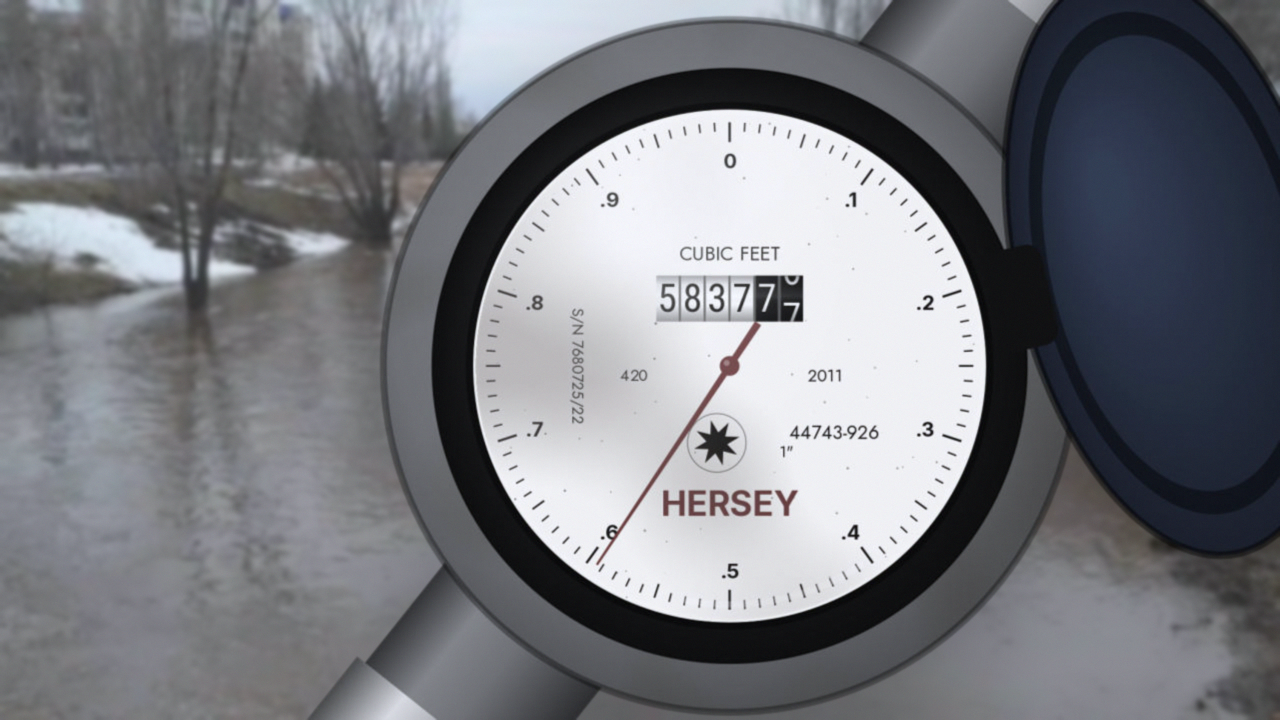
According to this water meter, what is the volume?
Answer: 583776.59 ft³
